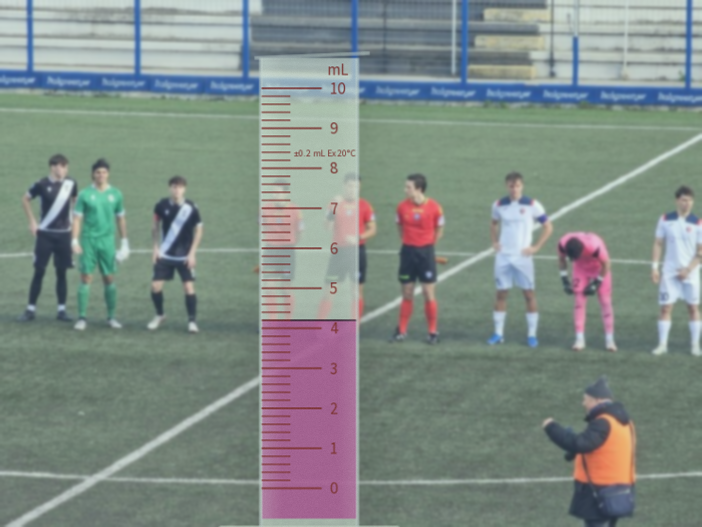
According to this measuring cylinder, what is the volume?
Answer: 4.2 mL
